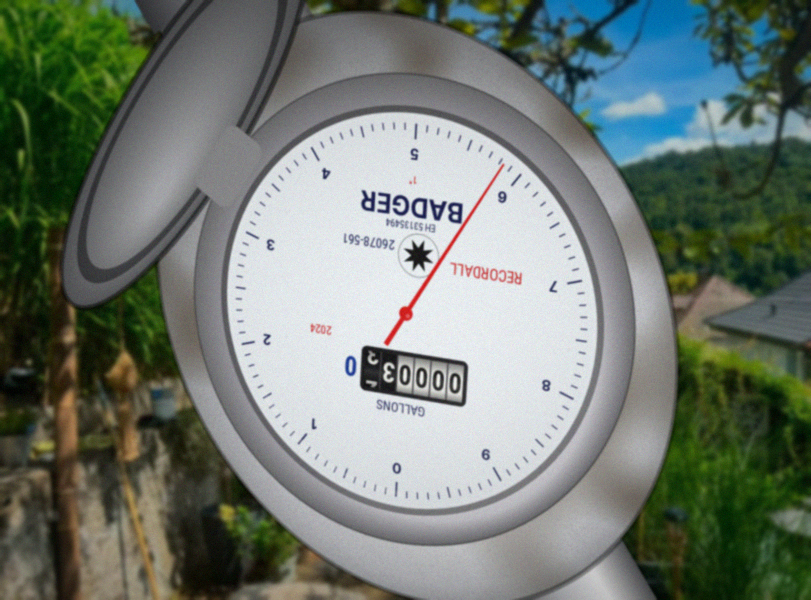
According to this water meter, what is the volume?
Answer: 325.8 gal
